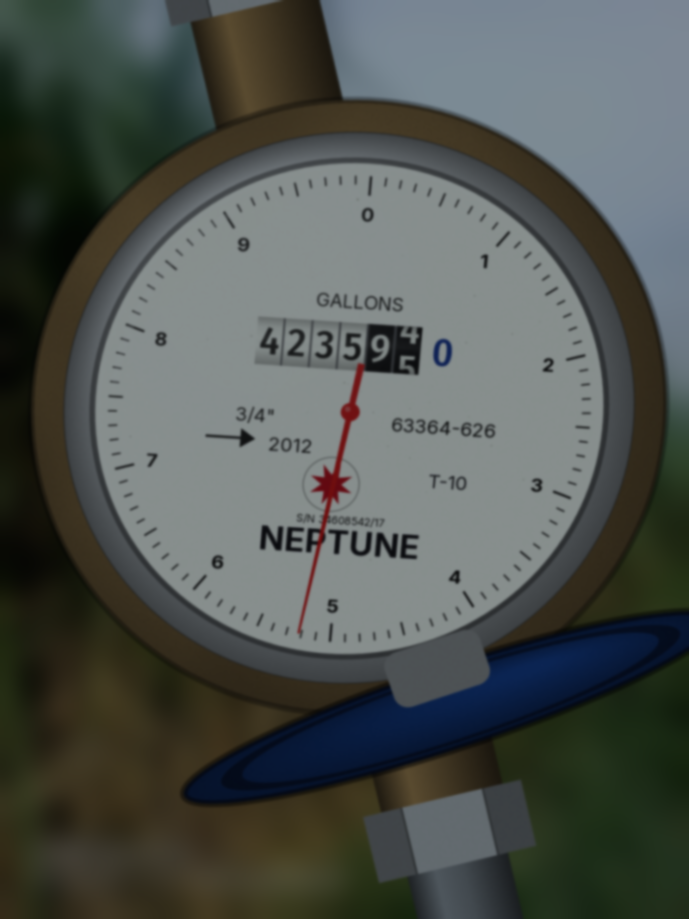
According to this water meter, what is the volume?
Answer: 4235945.2 gal
